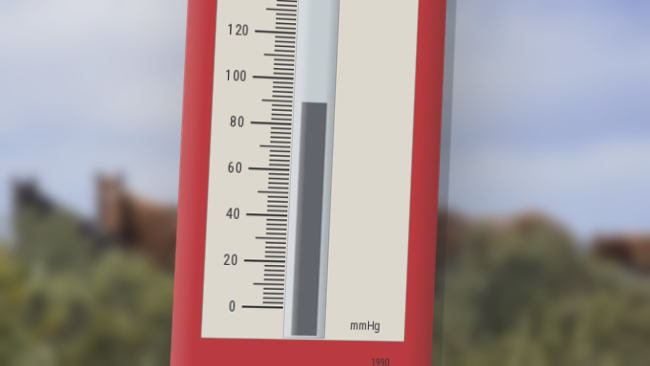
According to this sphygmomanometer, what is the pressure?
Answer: 90 mmHg
